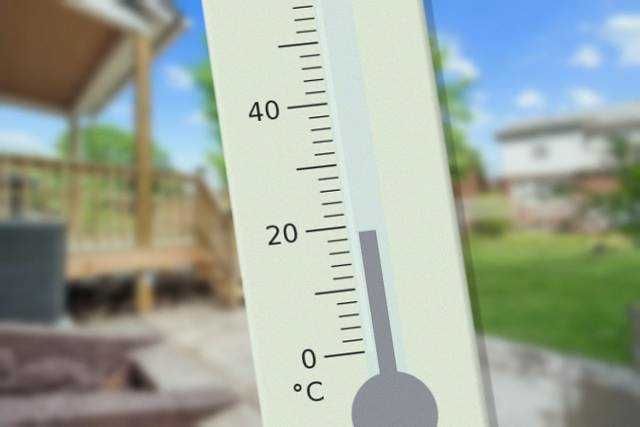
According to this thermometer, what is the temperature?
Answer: 19 °C
